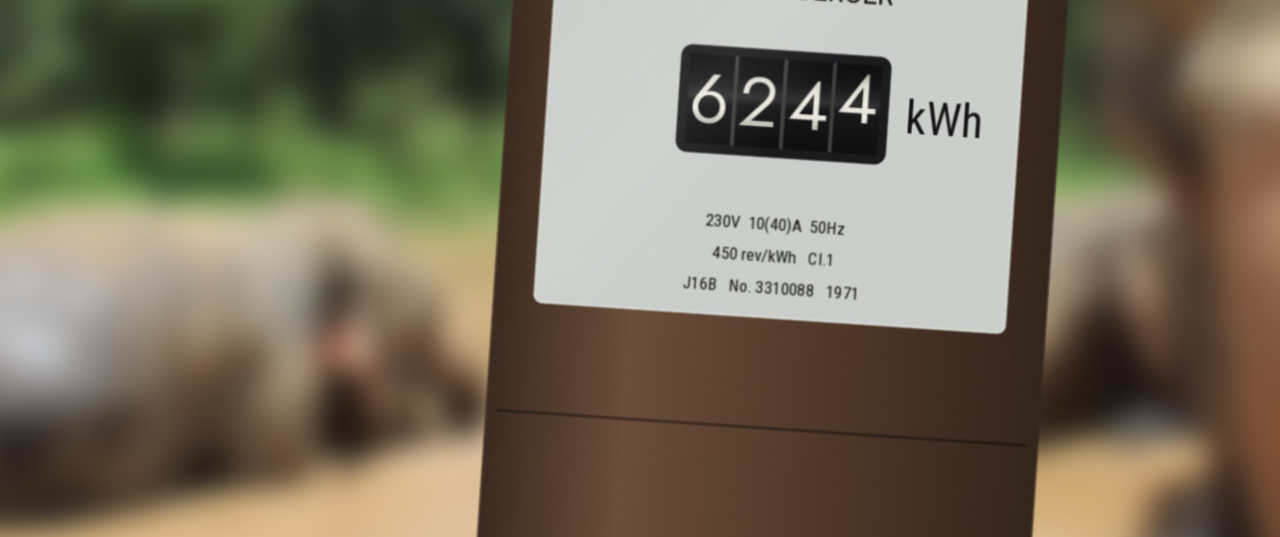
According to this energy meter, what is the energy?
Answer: 6244 kWh
